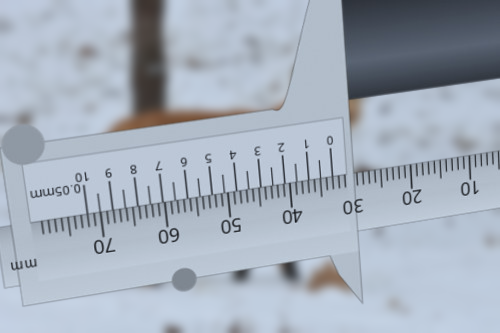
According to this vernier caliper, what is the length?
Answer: 33.0 mm
